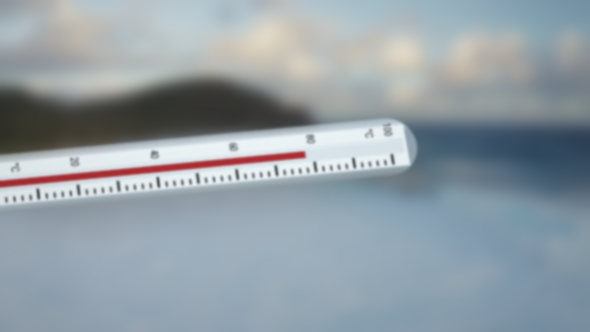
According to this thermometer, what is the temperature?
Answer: 78 °C
